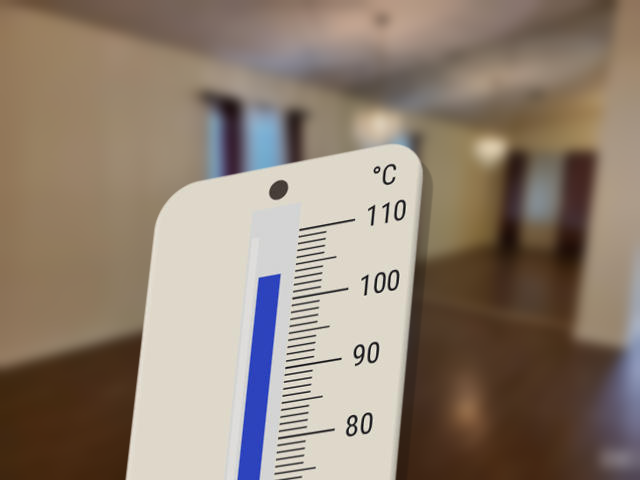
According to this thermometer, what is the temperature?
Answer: 104 °C
